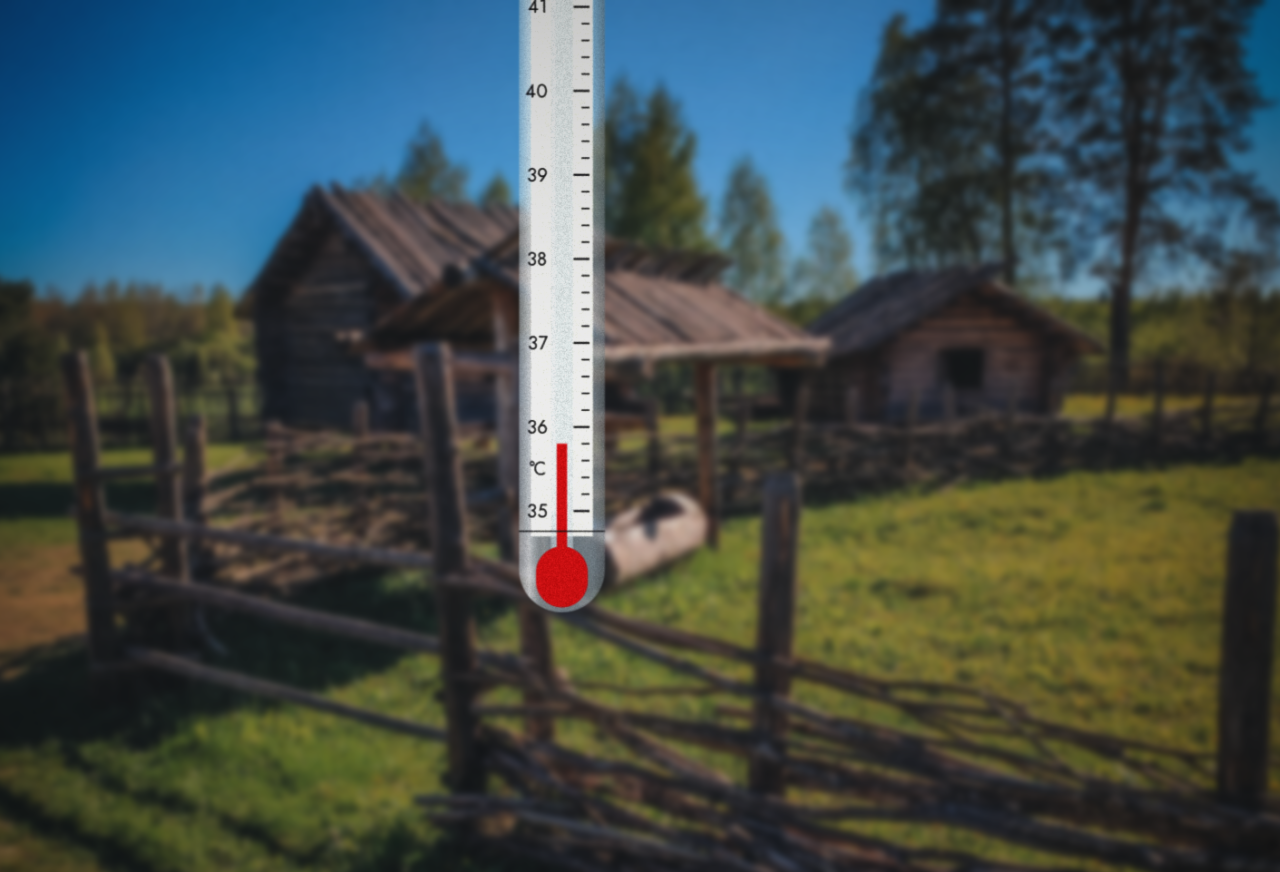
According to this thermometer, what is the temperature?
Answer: 35.8 °C
